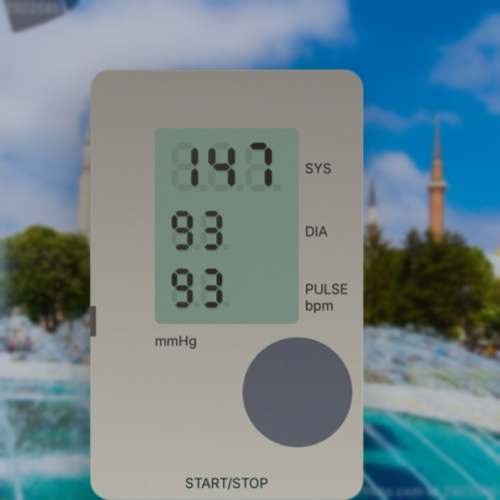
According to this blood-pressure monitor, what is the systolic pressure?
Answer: 147 mmHg
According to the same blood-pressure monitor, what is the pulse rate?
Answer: 93 bpm
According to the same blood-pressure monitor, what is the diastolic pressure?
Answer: 93 mmHg
